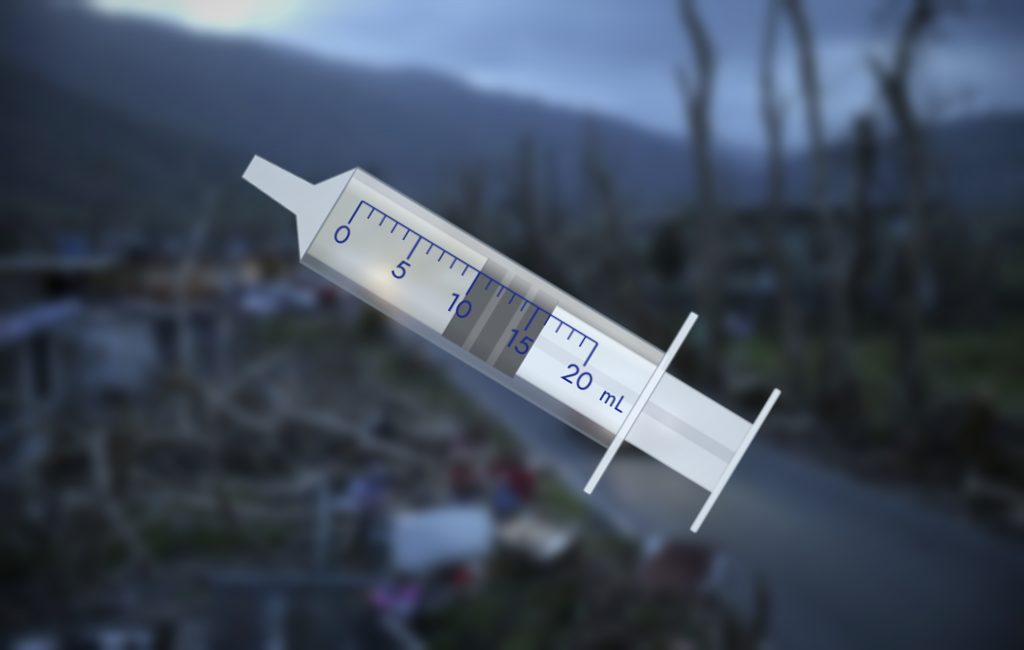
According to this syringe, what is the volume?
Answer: 10 mL
